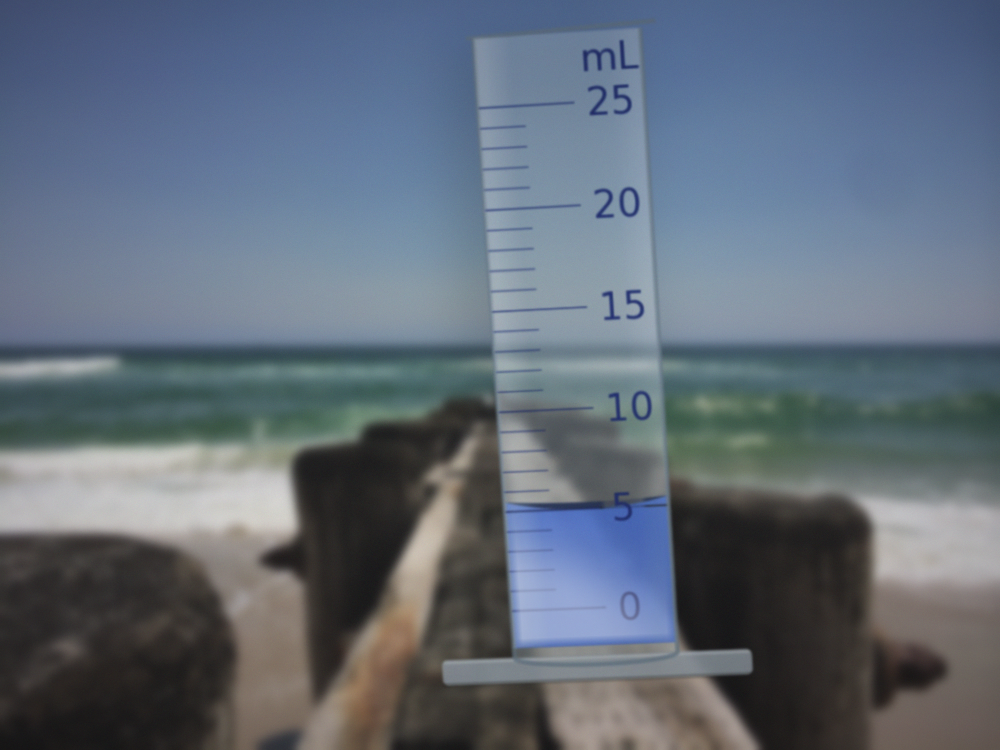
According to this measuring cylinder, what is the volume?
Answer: 5 mL
